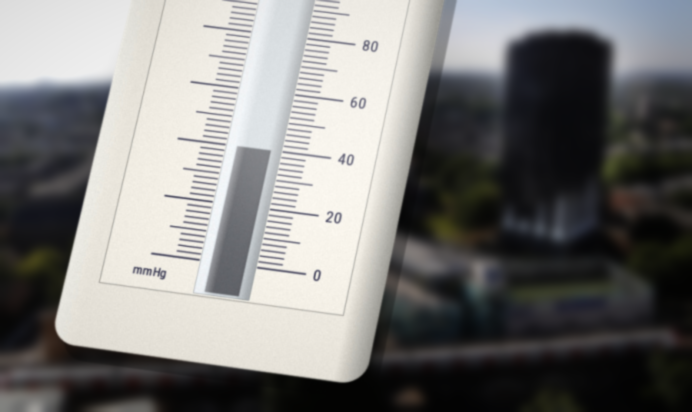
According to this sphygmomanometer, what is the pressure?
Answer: 40 mmHg
